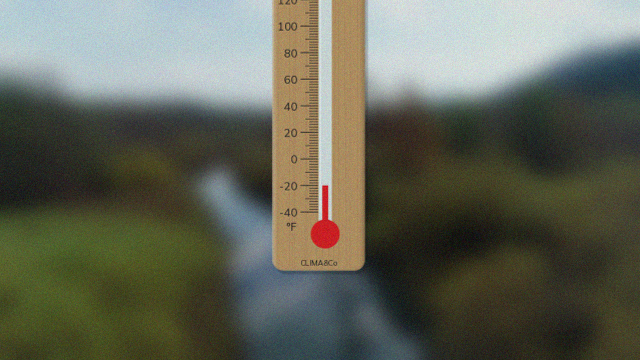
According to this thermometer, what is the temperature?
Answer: -20 °F
